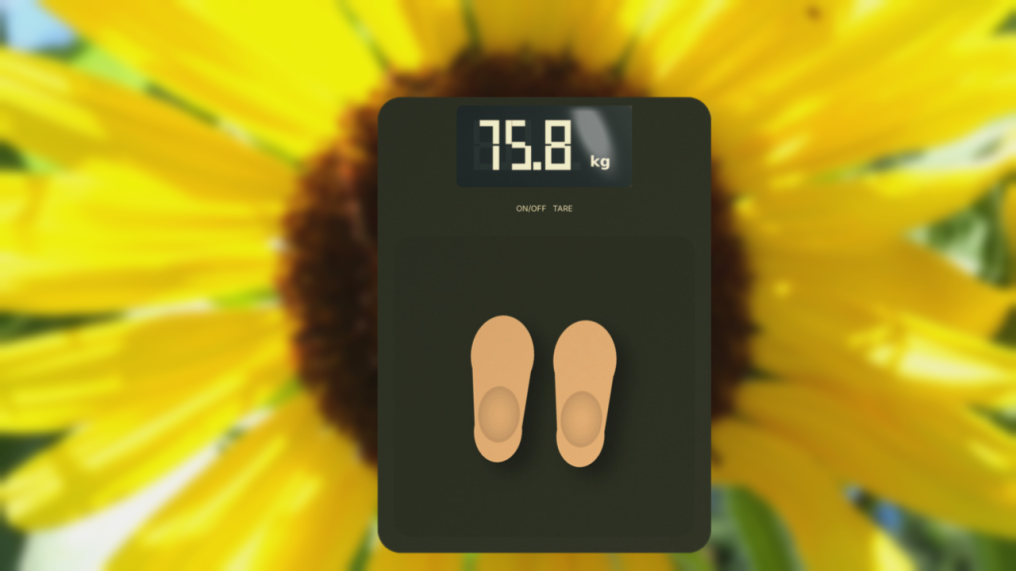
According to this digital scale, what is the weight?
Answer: 75.8 kg
